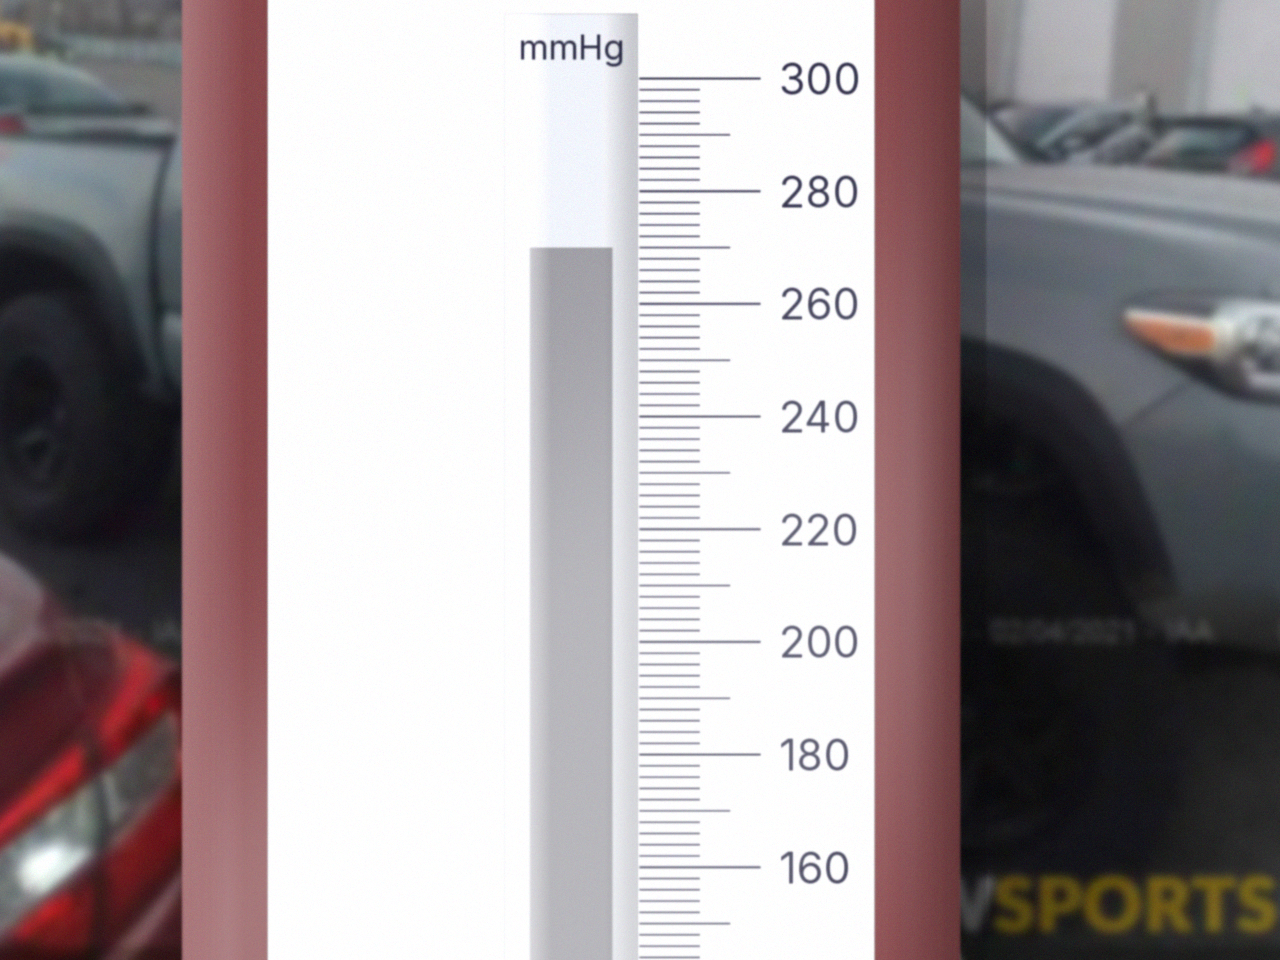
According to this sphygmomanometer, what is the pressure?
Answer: 270 mmHg
